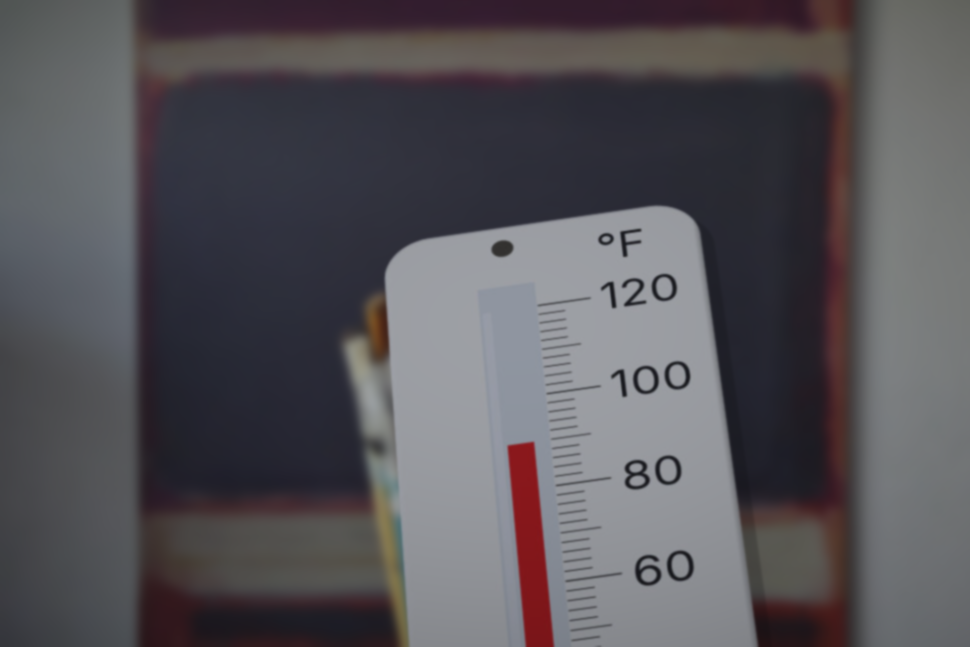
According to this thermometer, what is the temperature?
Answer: 90 °F
